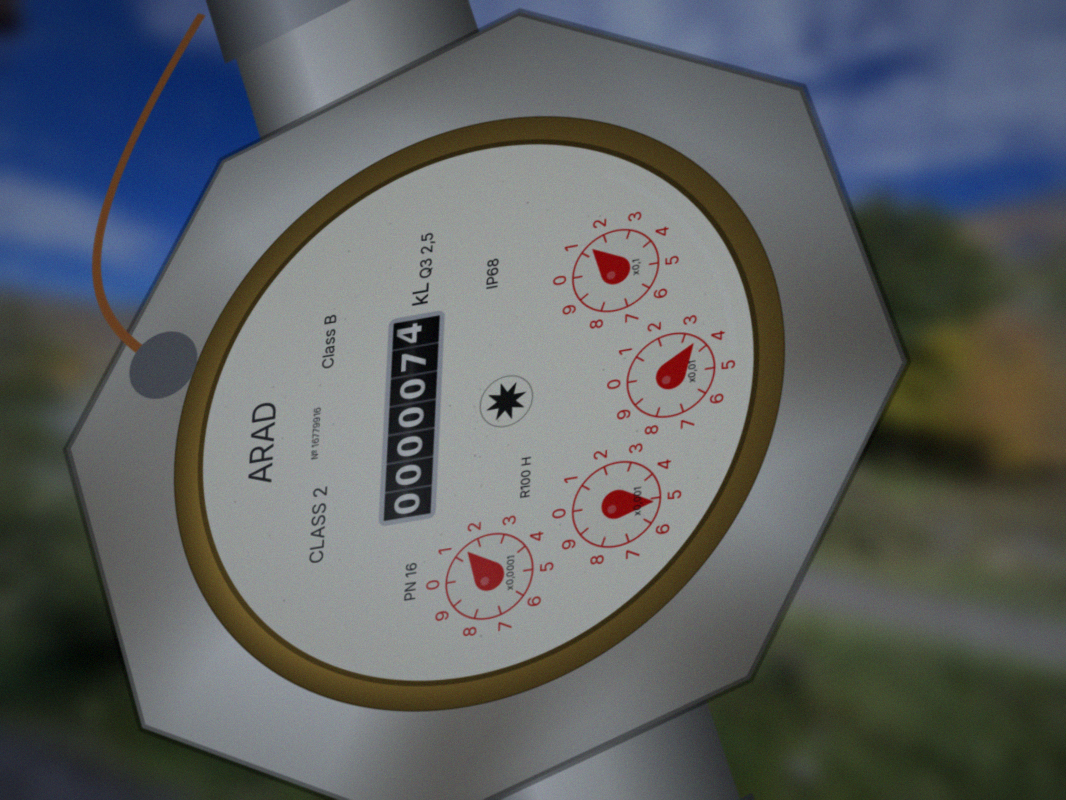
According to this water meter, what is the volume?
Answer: 74.1351 kL
